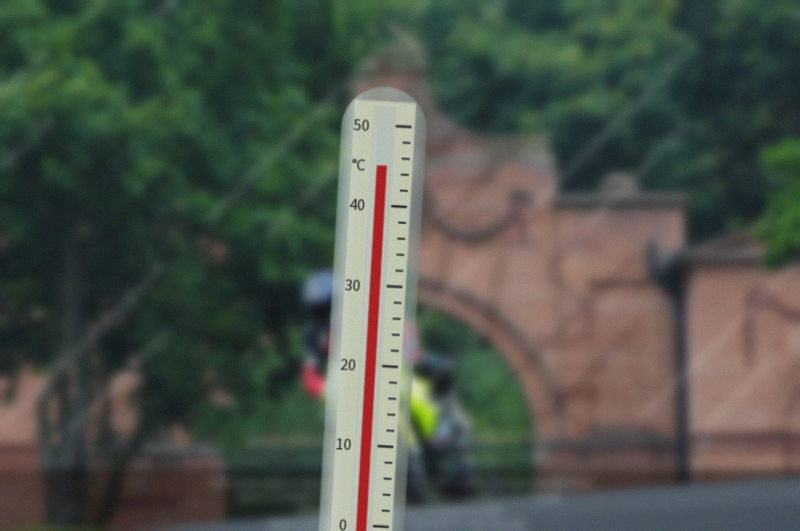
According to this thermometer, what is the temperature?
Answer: 45 °C
